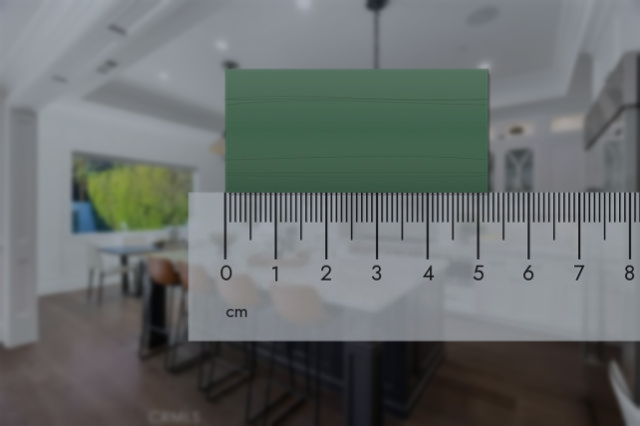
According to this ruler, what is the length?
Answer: 5.2 cm
